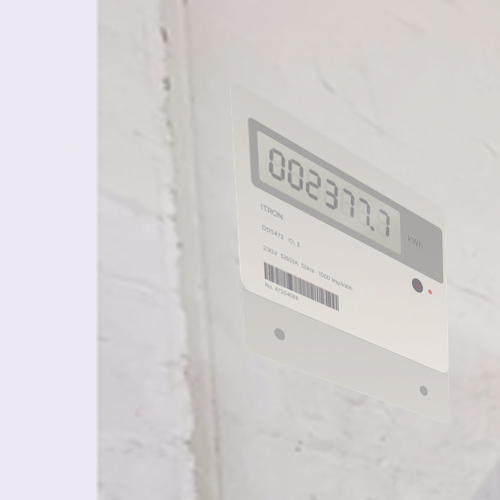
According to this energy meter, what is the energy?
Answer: 2377.7 kWh
